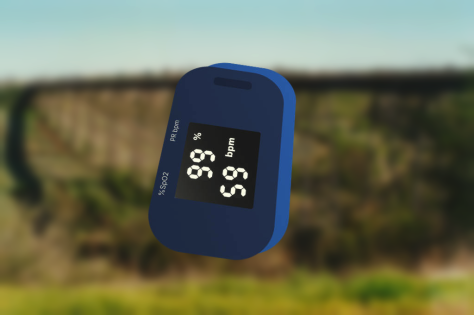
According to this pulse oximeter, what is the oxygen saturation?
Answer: 99 %
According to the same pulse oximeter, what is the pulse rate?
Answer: 59 bpm
